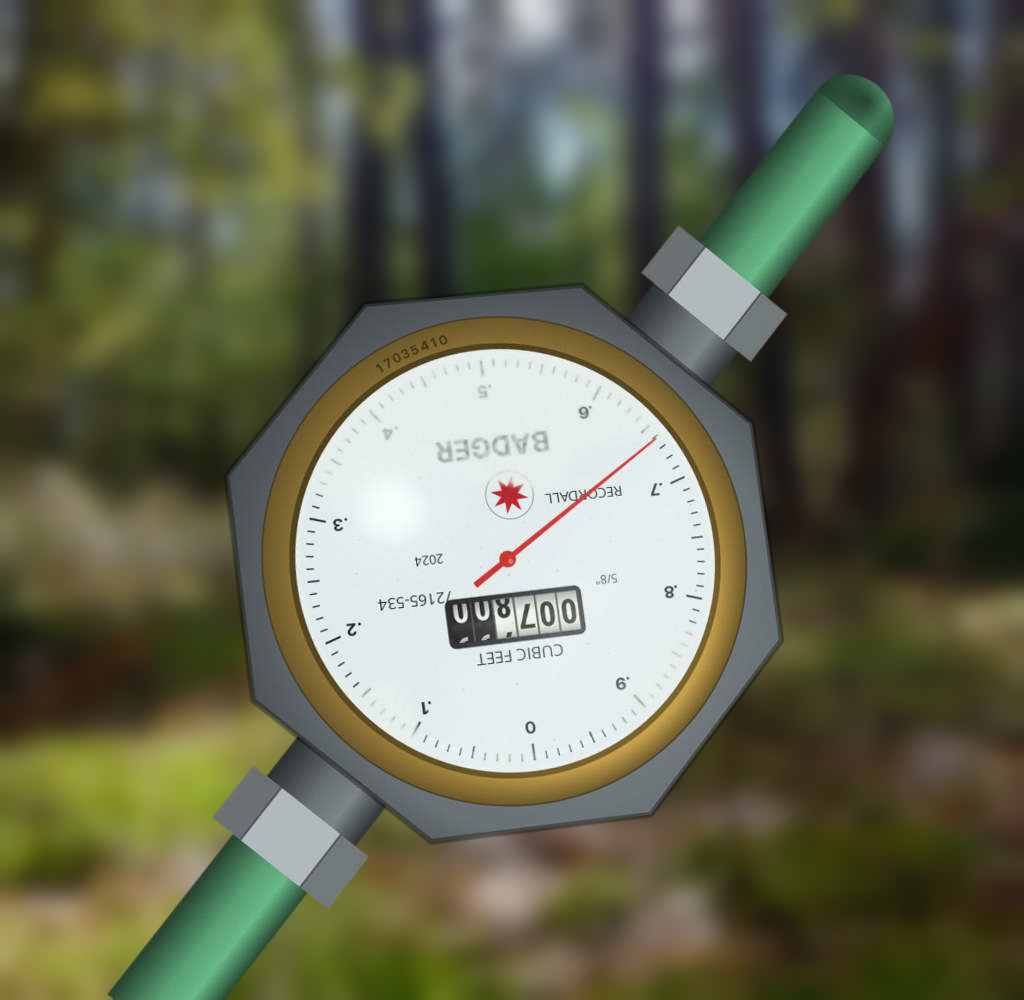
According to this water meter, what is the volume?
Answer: 7799.66 ft³
